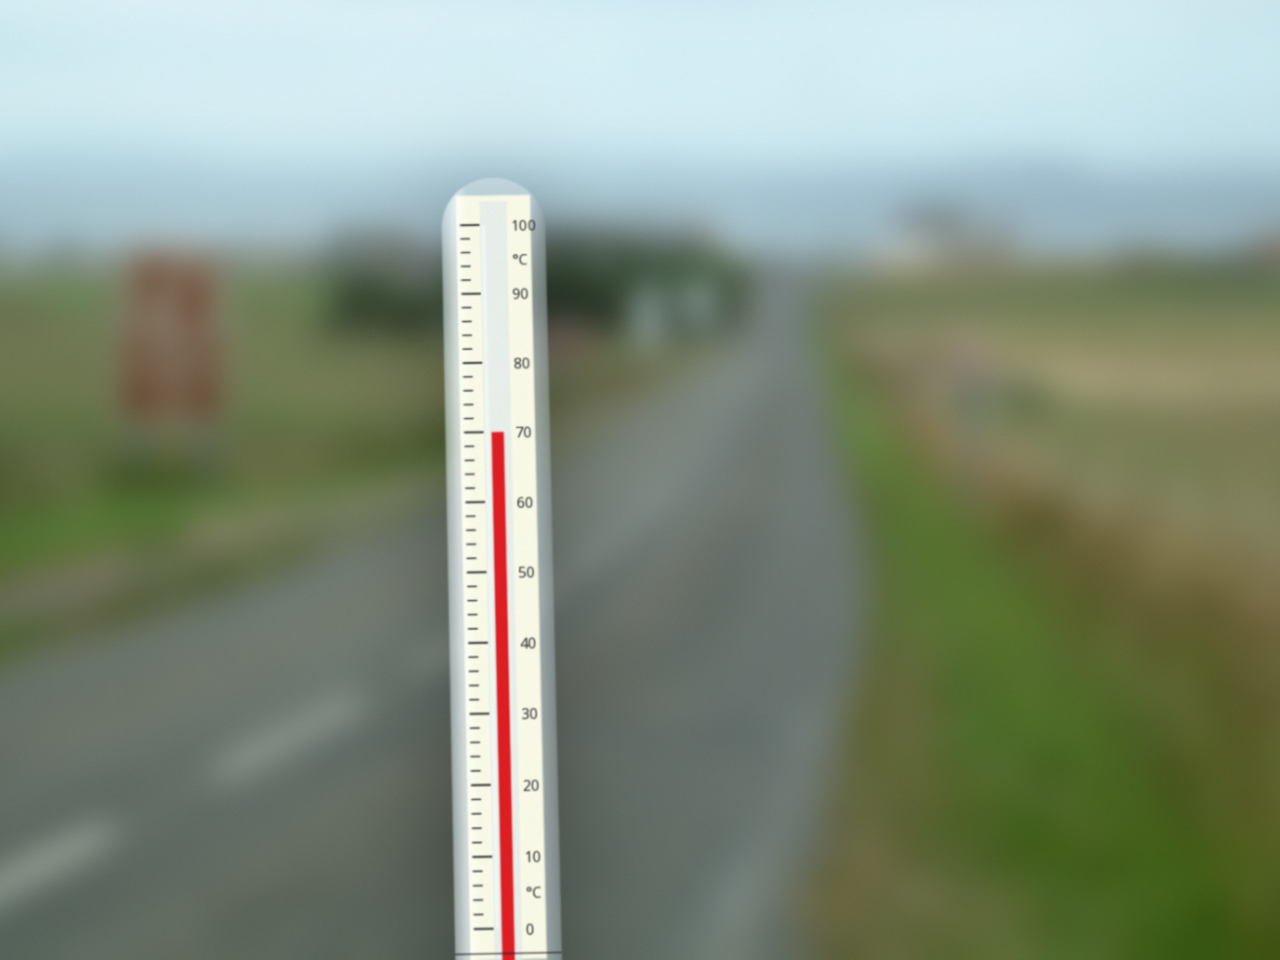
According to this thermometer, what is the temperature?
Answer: 70 °C
